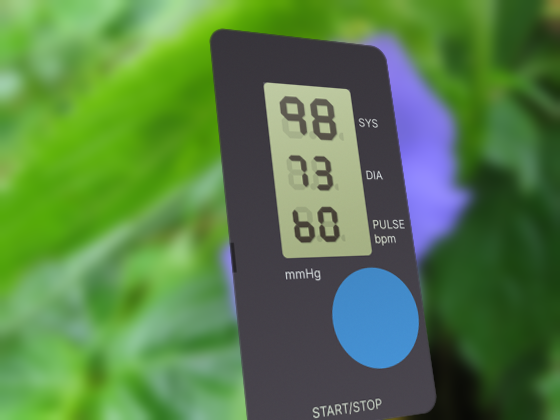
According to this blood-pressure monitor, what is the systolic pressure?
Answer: 98 mmHg
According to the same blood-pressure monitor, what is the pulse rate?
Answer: 60 bpm
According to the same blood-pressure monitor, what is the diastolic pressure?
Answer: 73 mmHg
